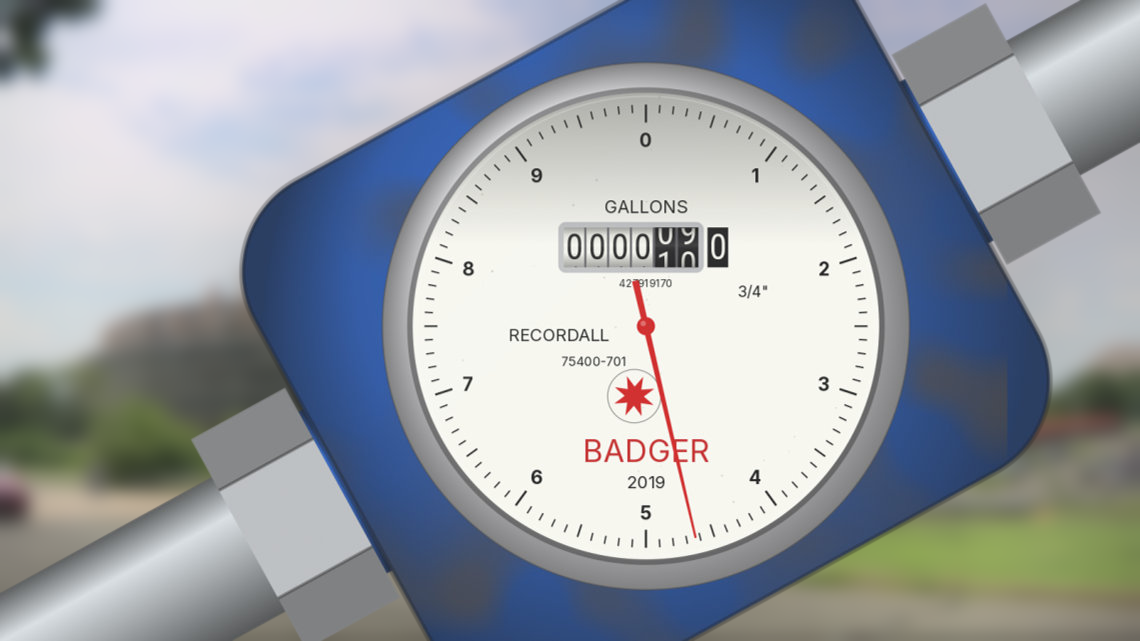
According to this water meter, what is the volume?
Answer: 94.6 gal
